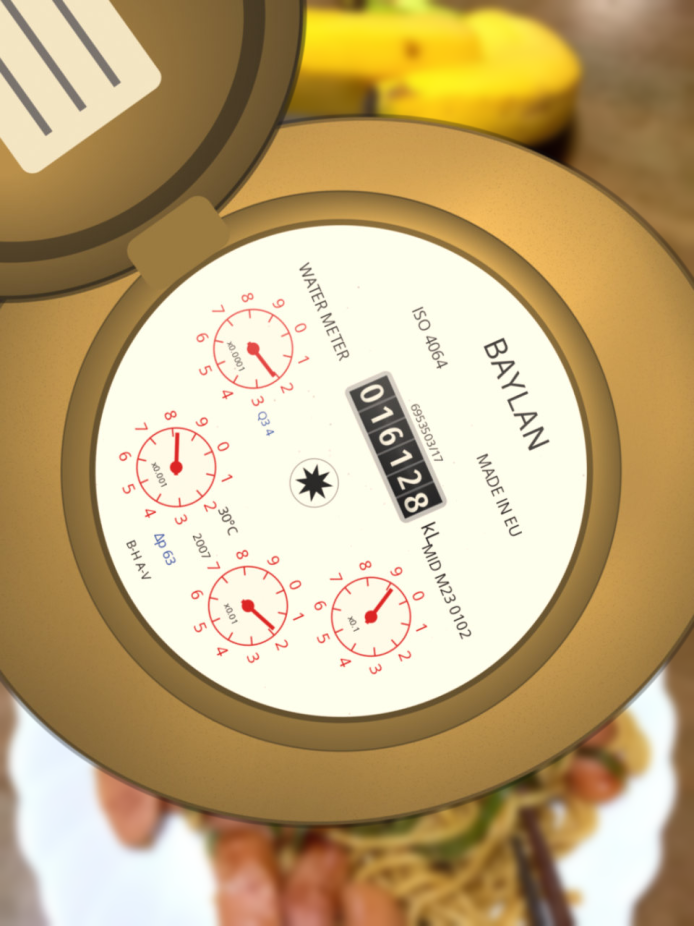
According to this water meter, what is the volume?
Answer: 16127.9182 kL
